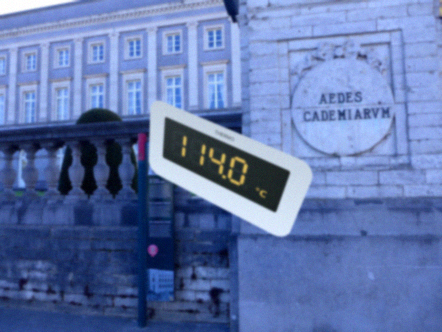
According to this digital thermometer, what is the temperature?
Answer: 114.0 °C
